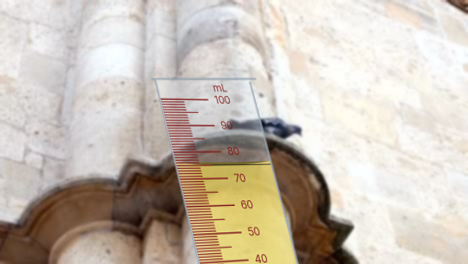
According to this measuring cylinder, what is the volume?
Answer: 75 mL
